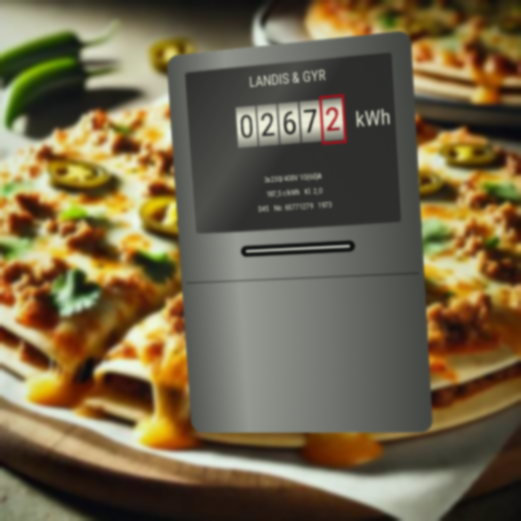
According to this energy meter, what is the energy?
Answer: 267.2 kWh
